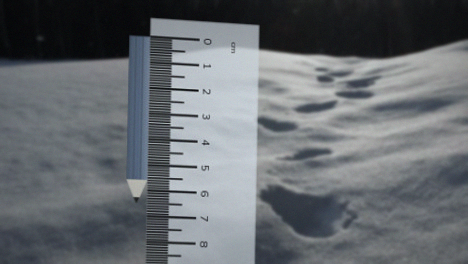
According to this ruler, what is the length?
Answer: 6.5 cm
